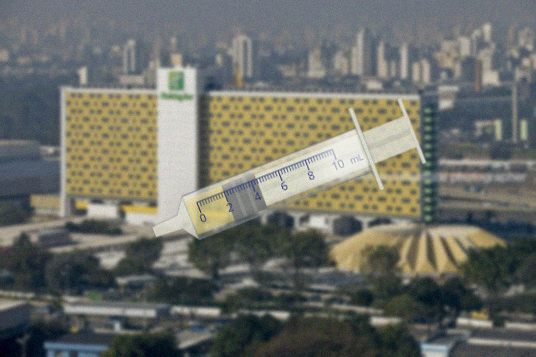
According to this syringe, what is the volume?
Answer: 2 mL
